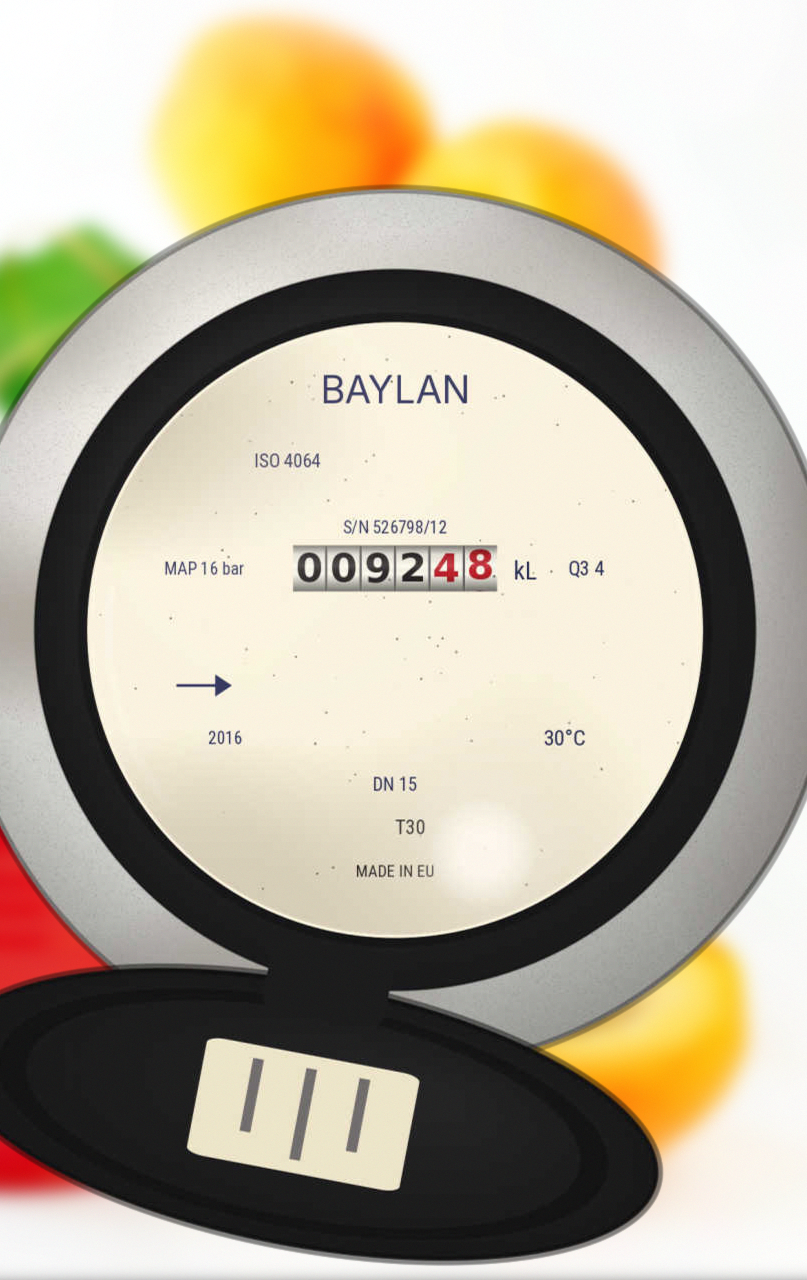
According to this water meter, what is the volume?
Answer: 92.48 kL
